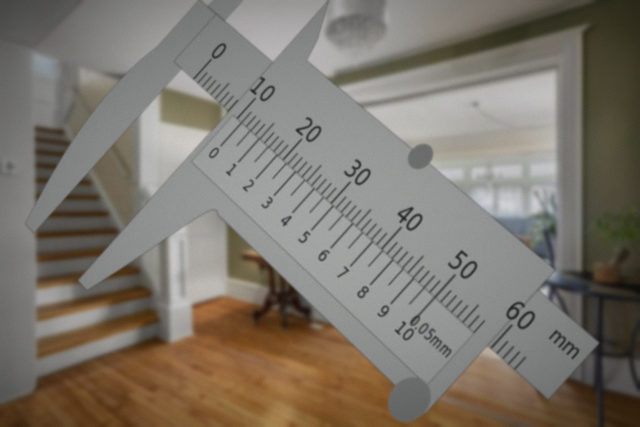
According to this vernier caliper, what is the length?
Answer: 11.0 mm
